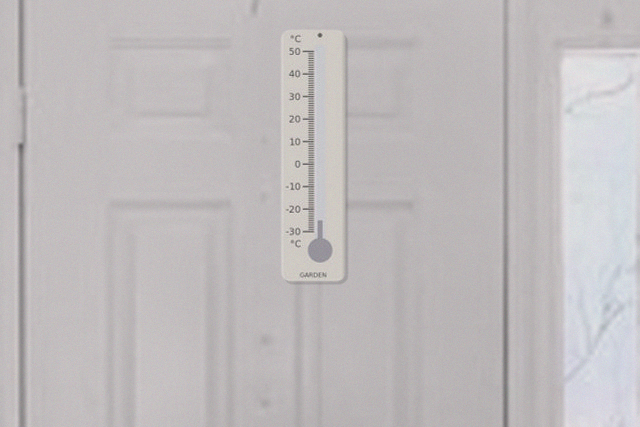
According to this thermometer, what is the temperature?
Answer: -25 °C
